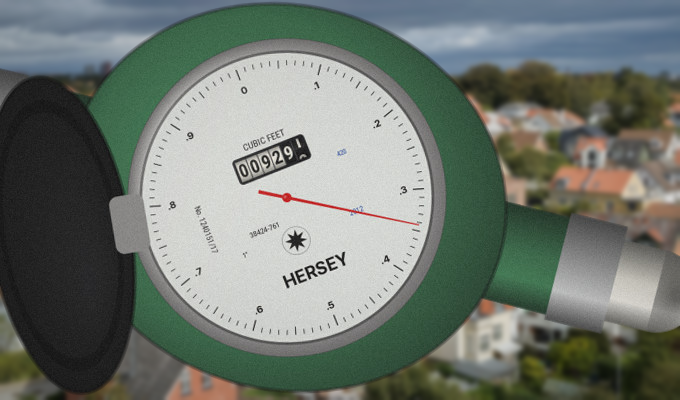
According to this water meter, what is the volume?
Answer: 9291.34 ft³
